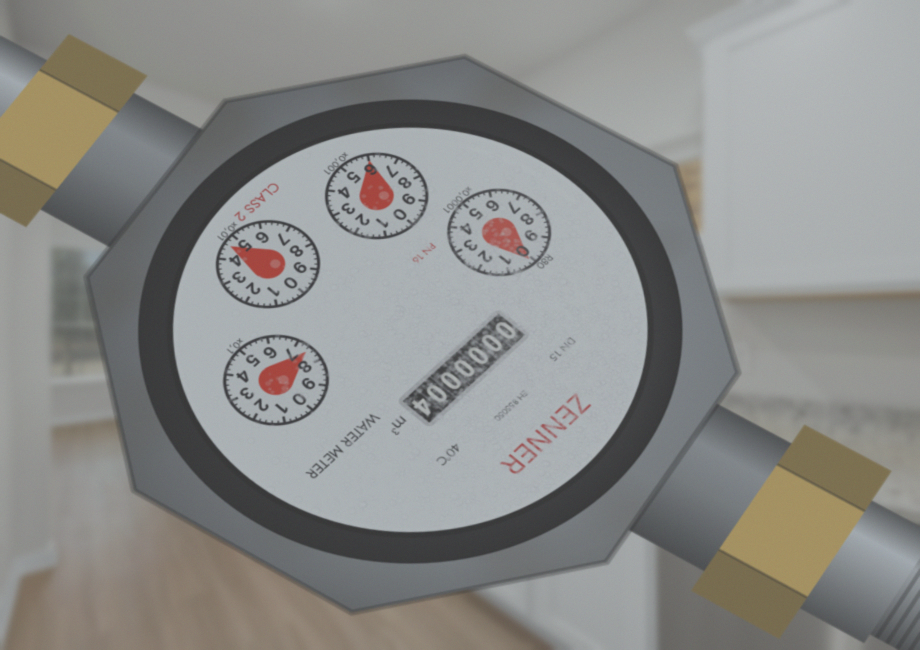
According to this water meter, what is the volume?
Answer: 4.7460 m³
